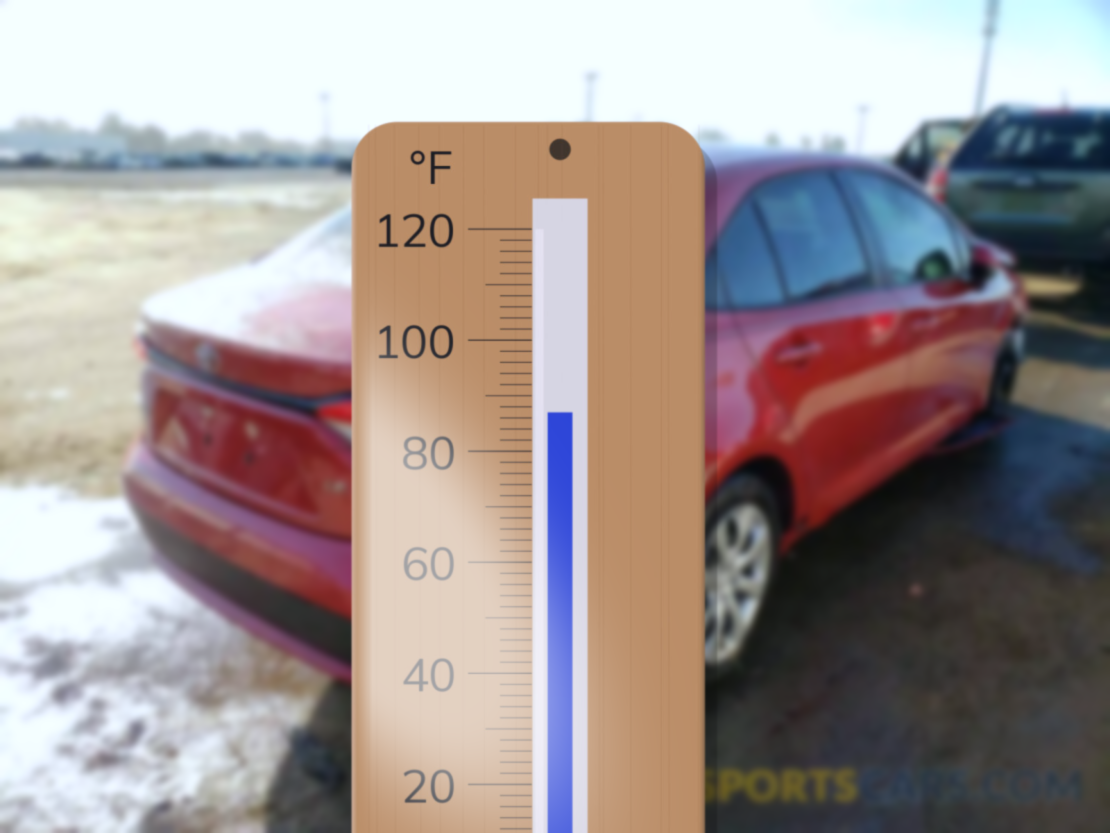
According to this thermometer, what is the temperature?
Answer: 87 °F
